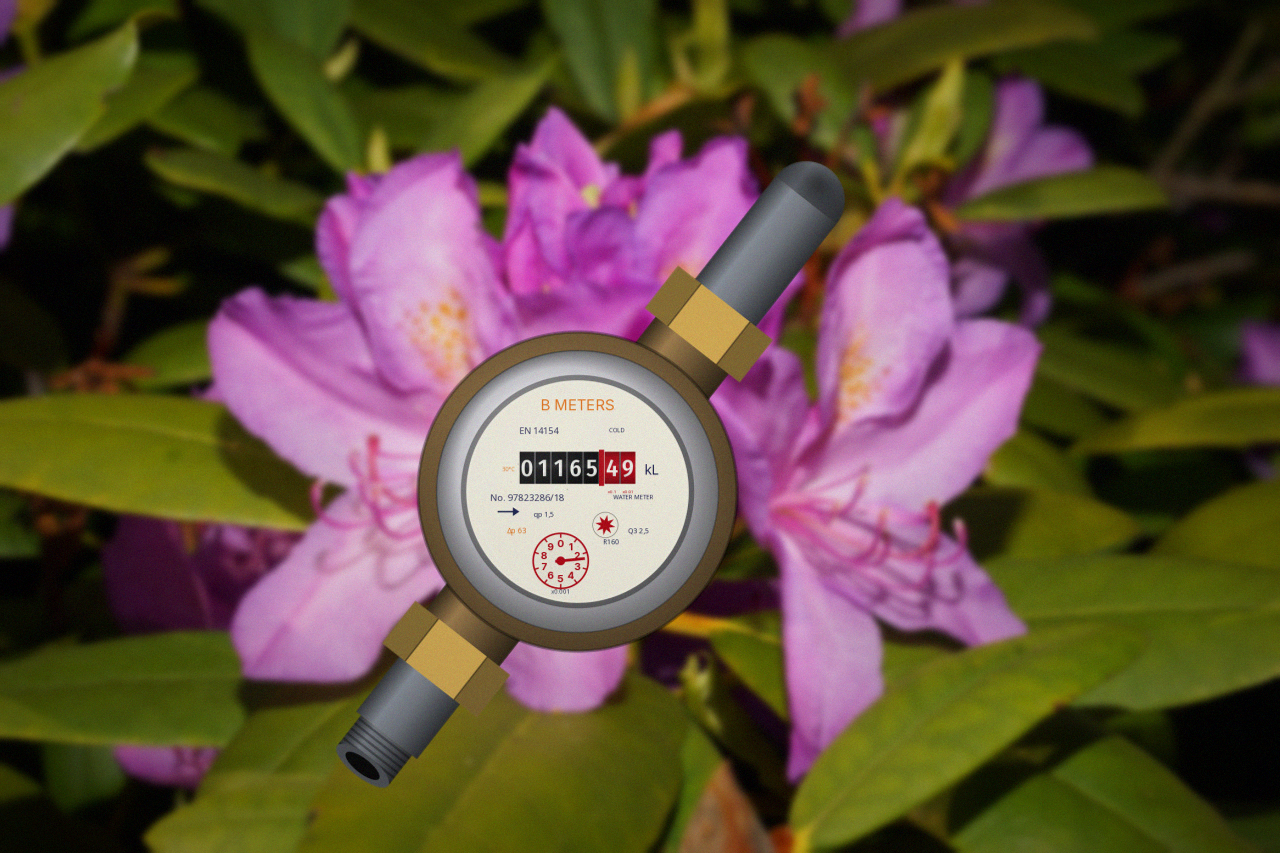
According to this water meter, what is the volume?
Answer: 1165.492 kL
